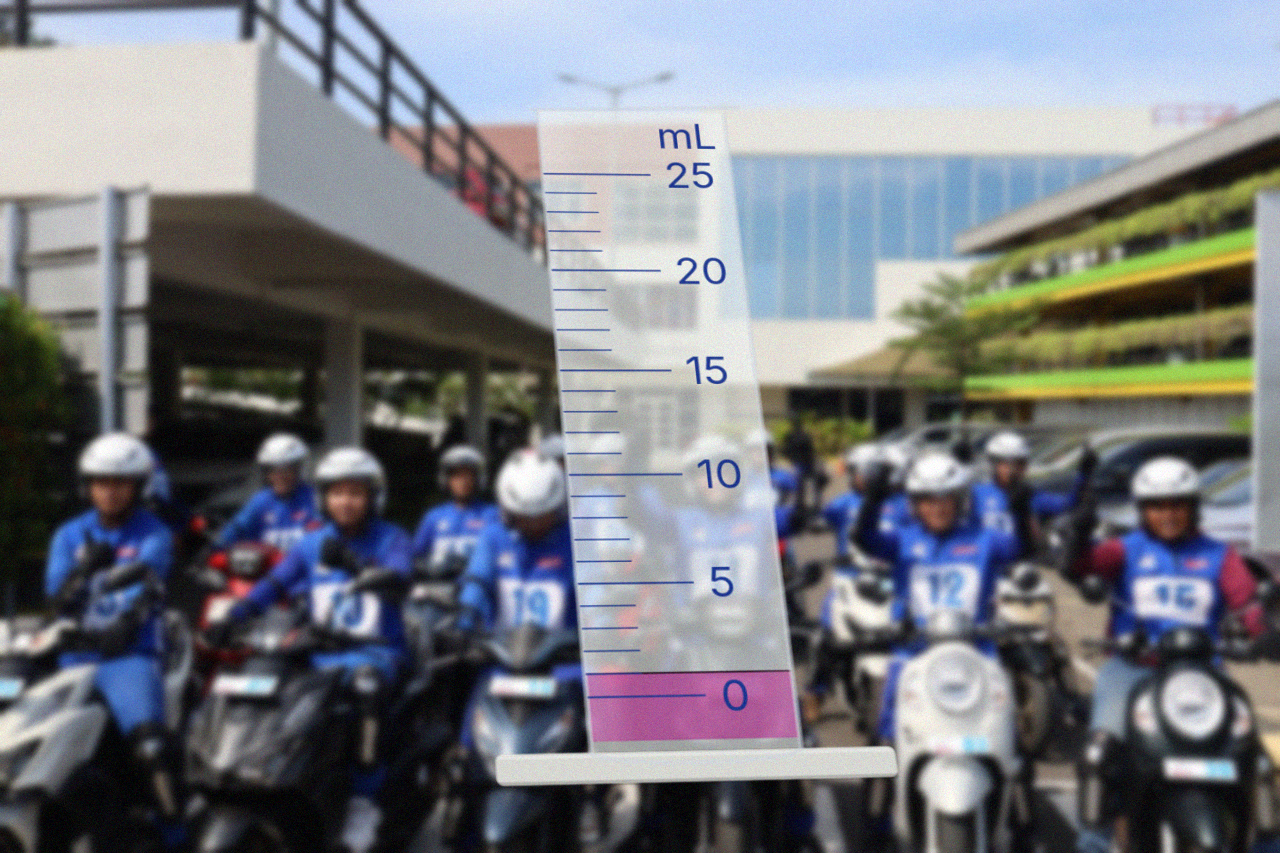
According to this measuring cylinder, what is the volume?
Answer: 1 mL
